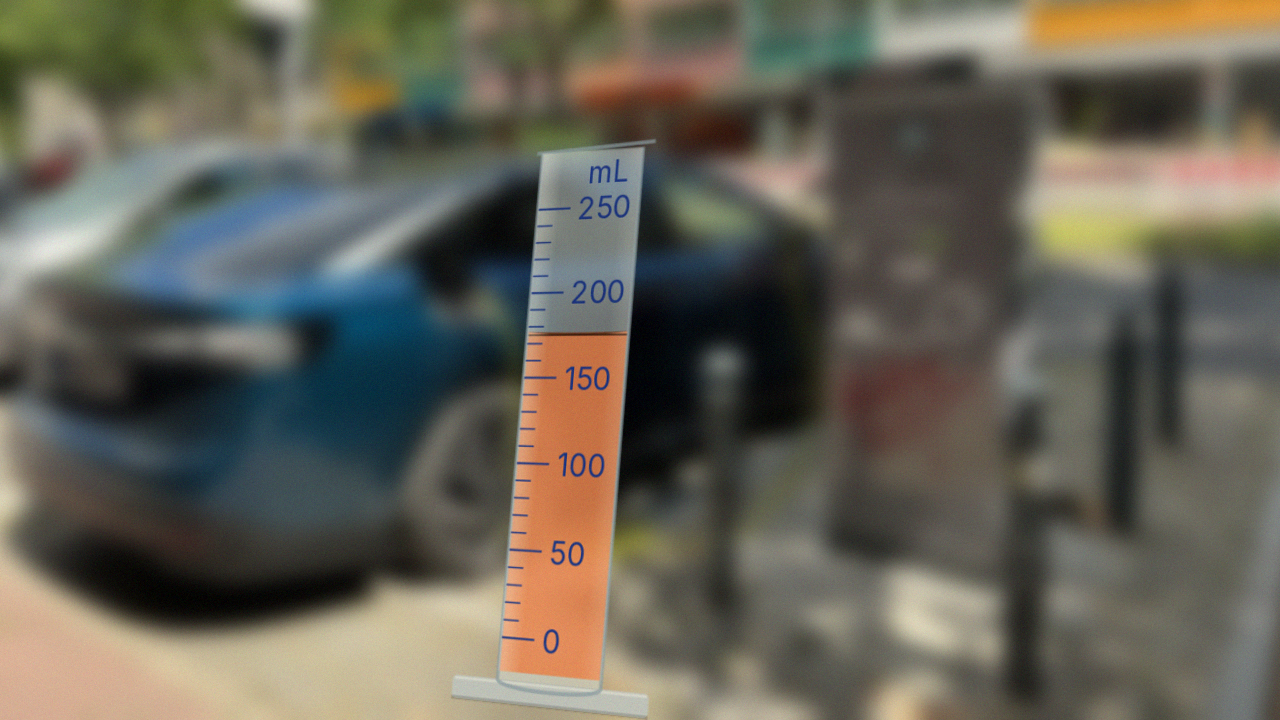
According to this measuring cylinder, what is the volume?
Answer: 175 mL
